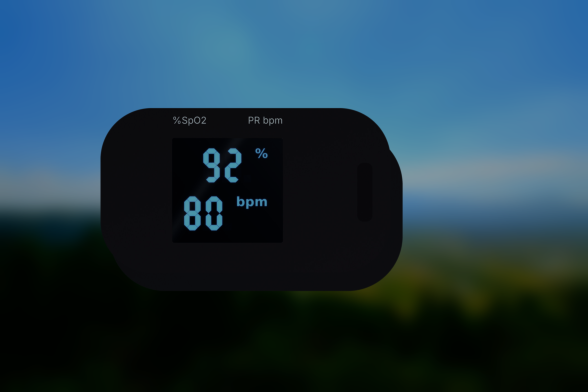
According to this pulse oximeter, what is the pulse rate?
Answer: 80 bpm
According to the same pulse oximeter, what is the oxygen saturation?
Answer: 92 %
